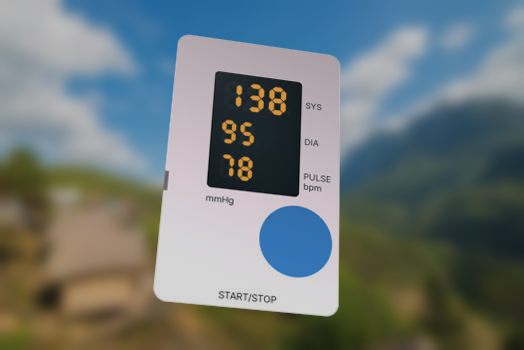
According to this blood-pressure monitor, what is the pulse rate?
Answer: 78 bpm
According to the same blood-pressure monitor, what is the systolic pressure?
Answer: 138 mmHg
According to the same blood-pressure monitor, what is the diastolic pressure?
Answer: 95 mmHg
